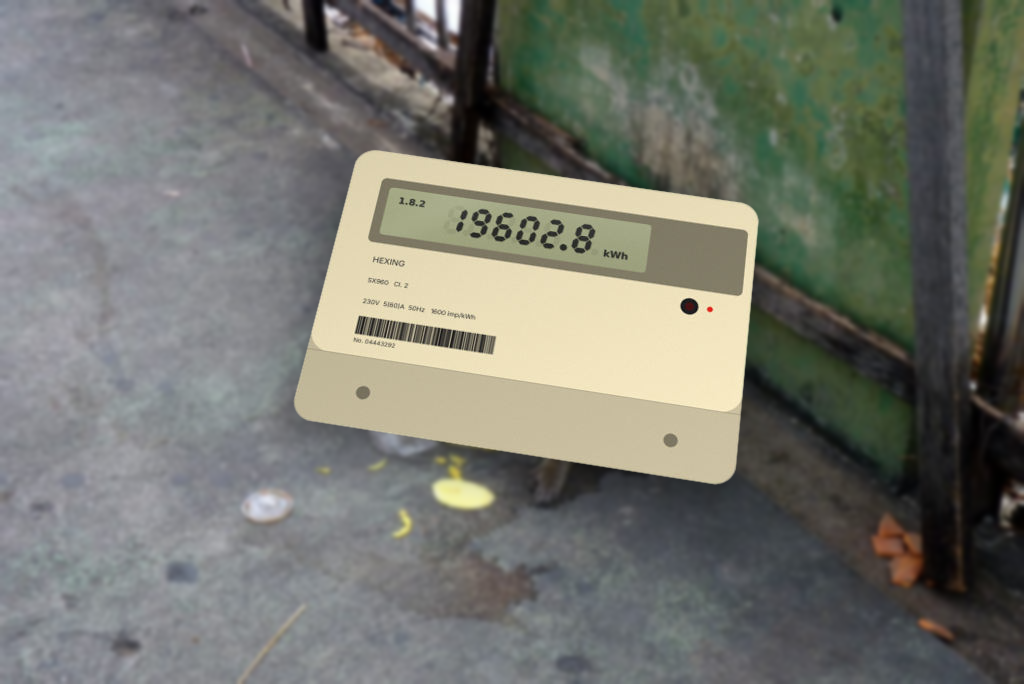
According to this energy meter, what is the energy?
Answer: 19602.8 kWh
